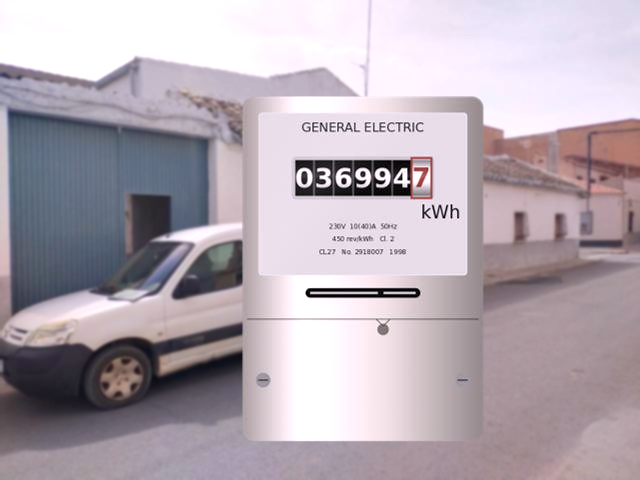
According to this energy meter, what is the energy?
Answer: 36994.7 kWh
